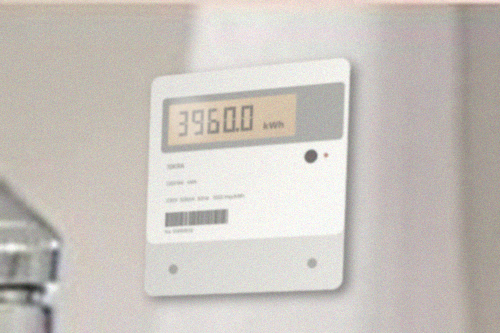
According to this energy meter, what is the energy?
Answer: 3960.0 kWh
